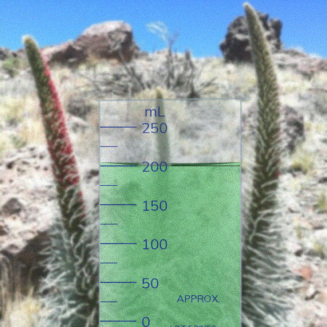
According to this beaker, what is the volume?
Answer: 200 mL
